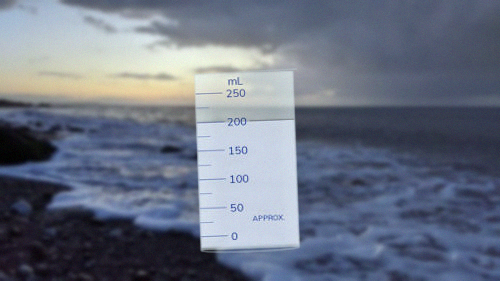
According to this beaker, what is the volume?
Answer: 200 mL
